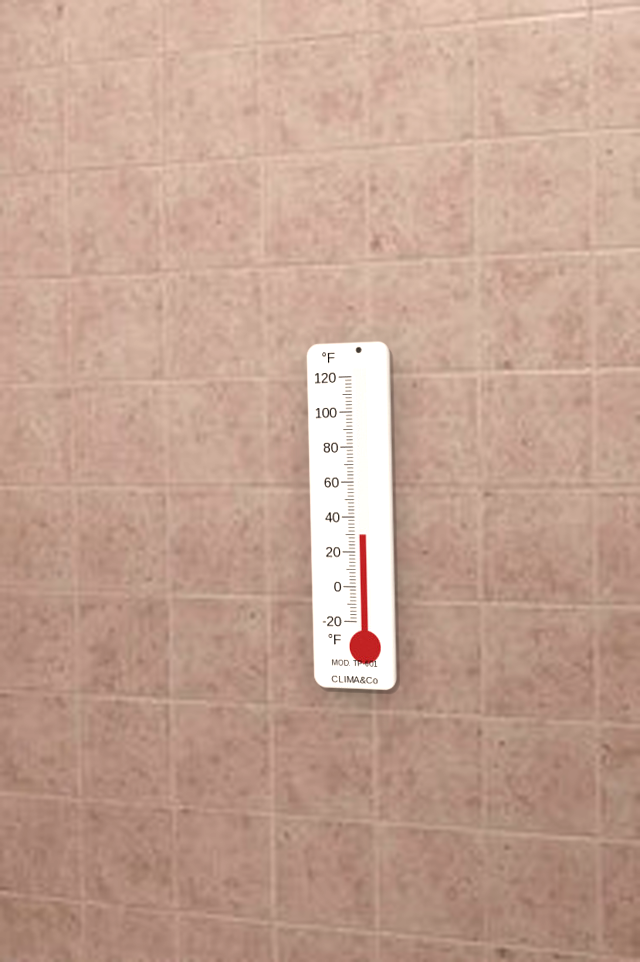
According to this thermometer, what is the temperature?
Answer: 30 °F
